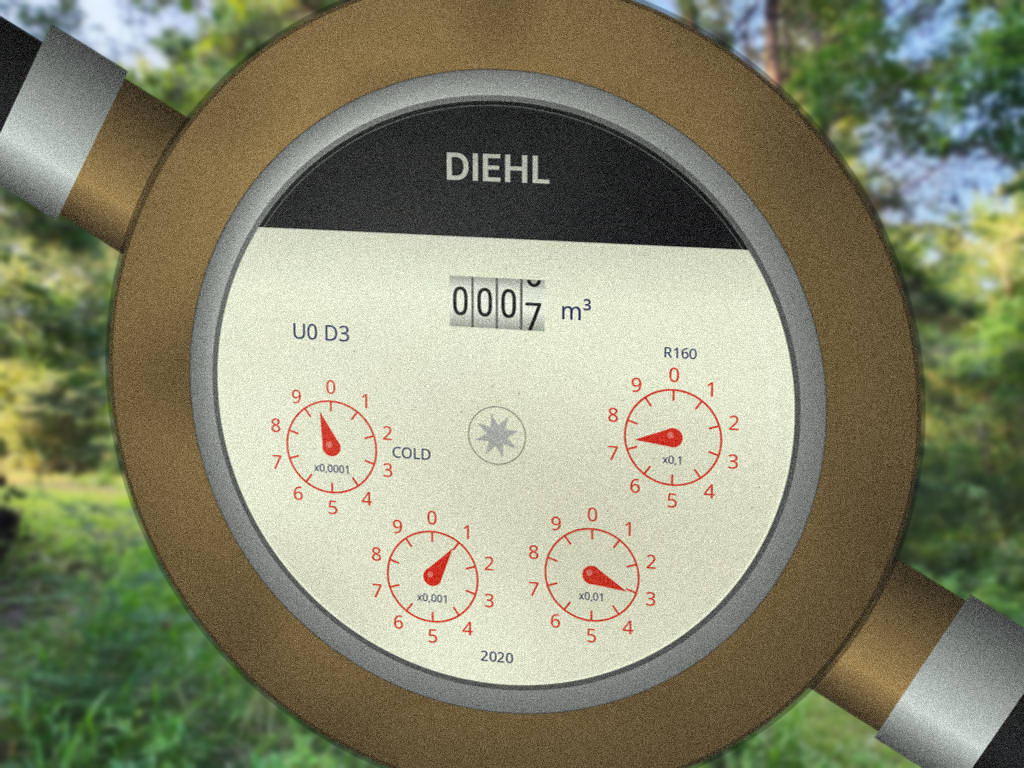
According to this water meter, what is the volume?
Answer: 6.7309 m³
